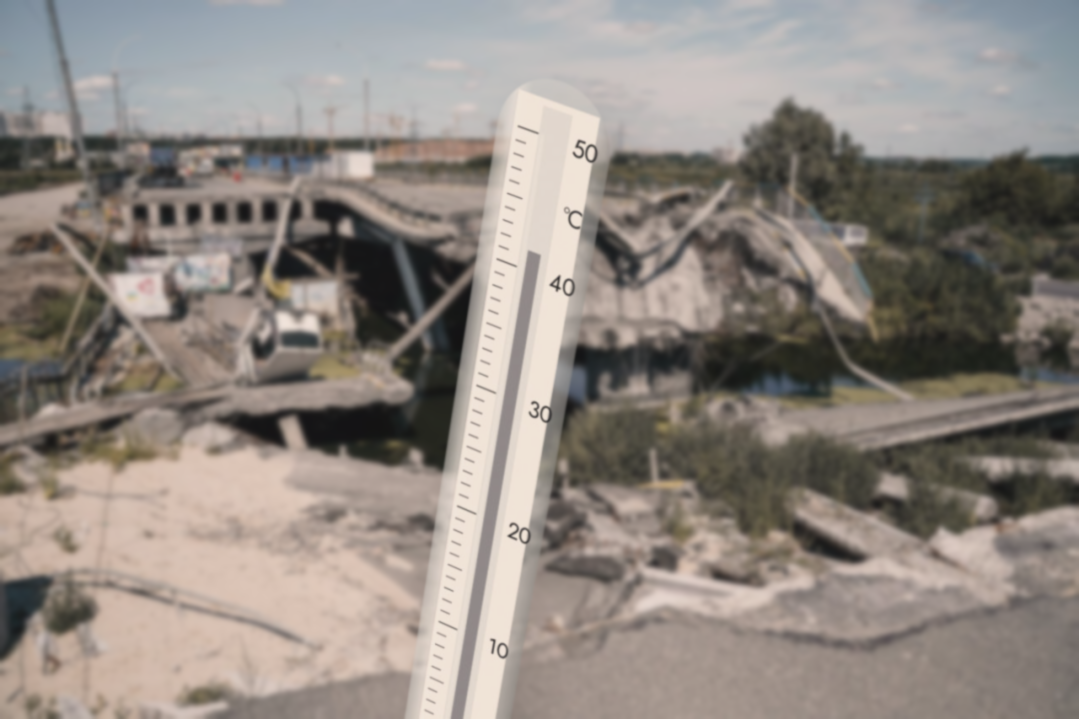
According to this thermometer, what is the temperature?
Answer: 41.5 °C
